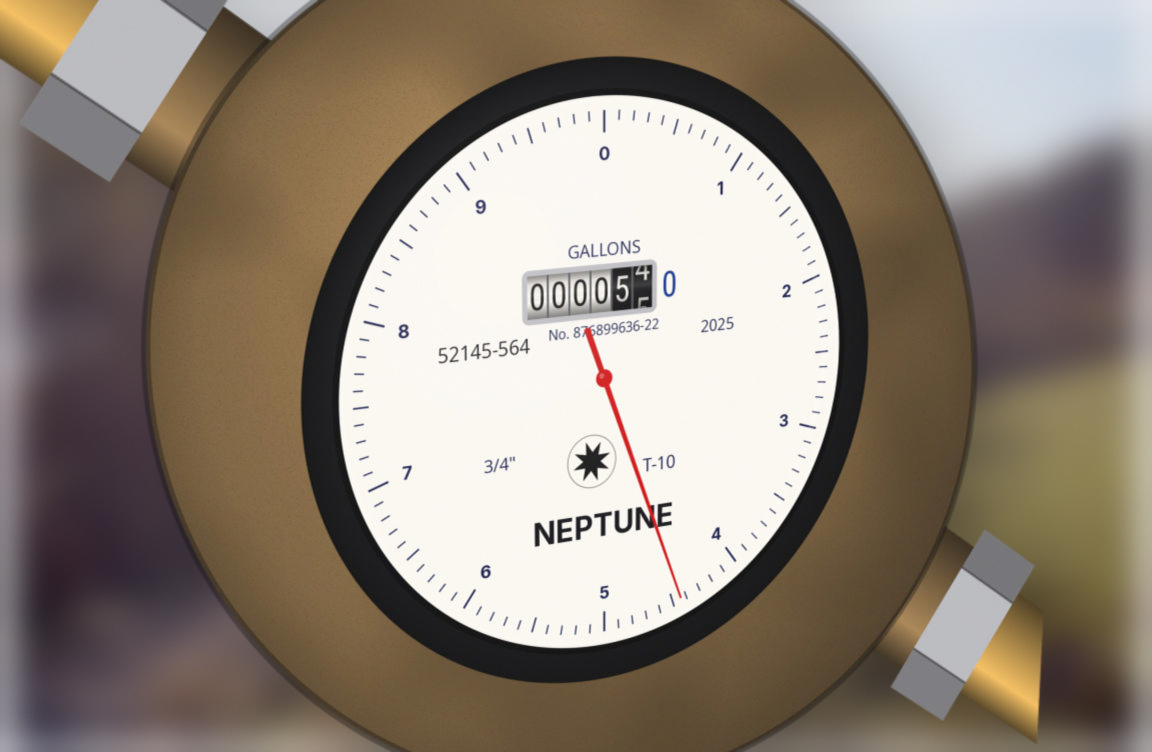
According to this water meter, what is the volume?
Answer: 544.4 gal
